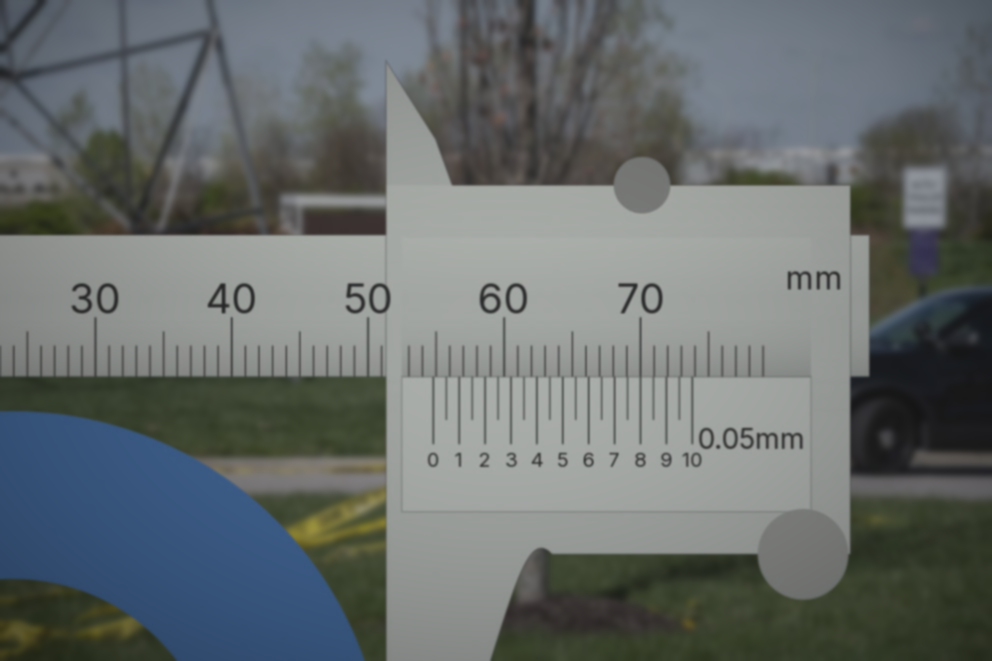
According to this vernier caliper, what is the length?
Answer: 54.8 mm
